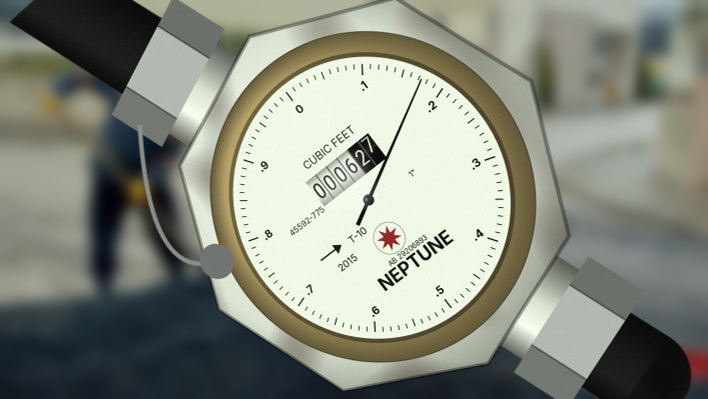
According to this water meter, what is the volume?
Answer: 627.17 ft³
